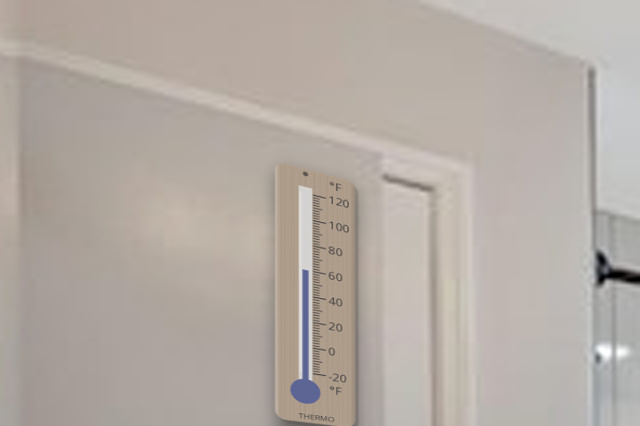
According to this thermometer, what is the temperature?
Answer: 60 °F
